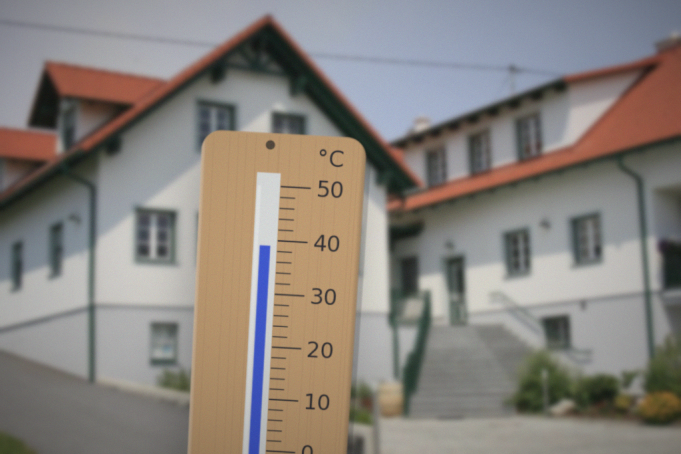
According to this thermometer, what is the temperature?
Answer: 39 °C
